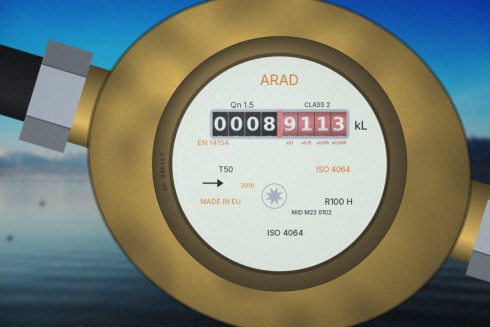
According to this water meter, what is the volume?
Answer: 8.9113 kL
